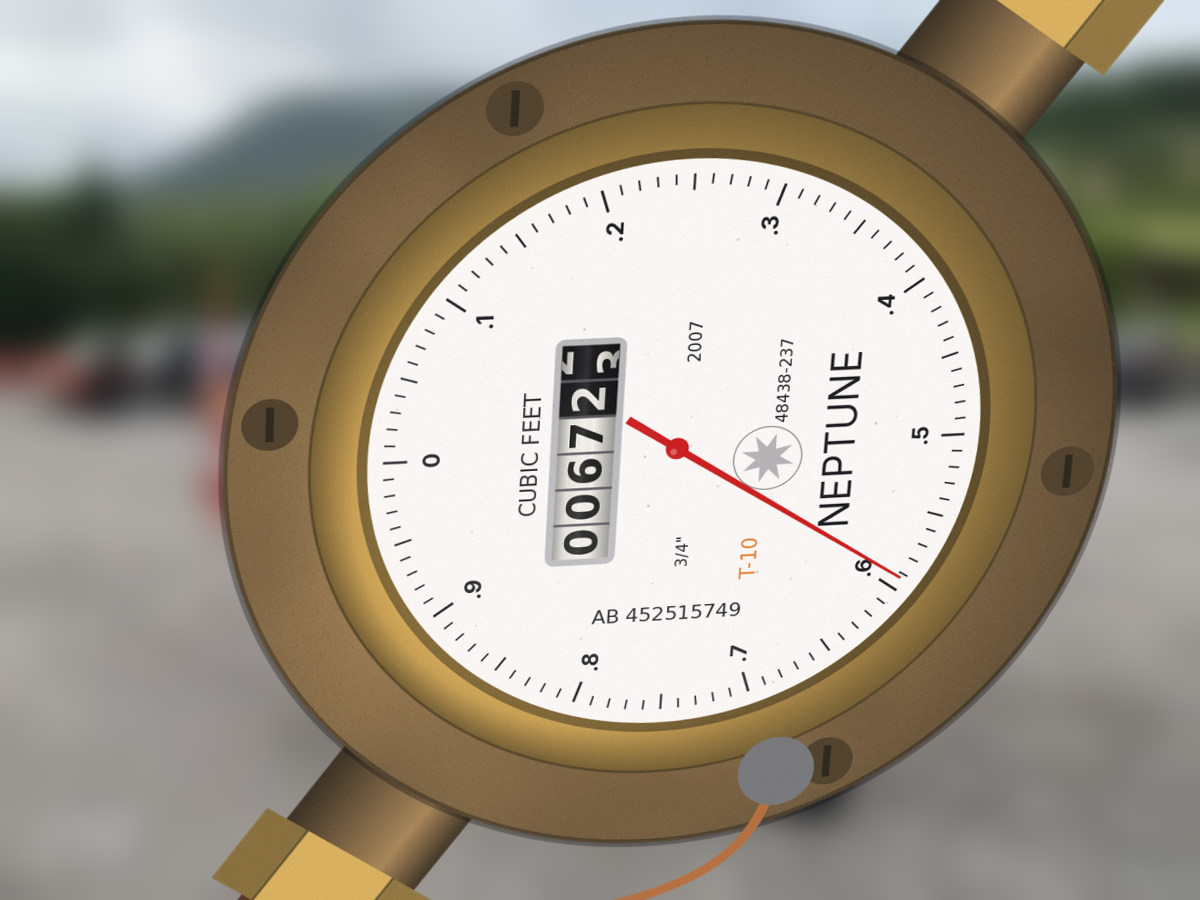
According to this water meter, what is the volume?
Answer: 6722.59 ft³
